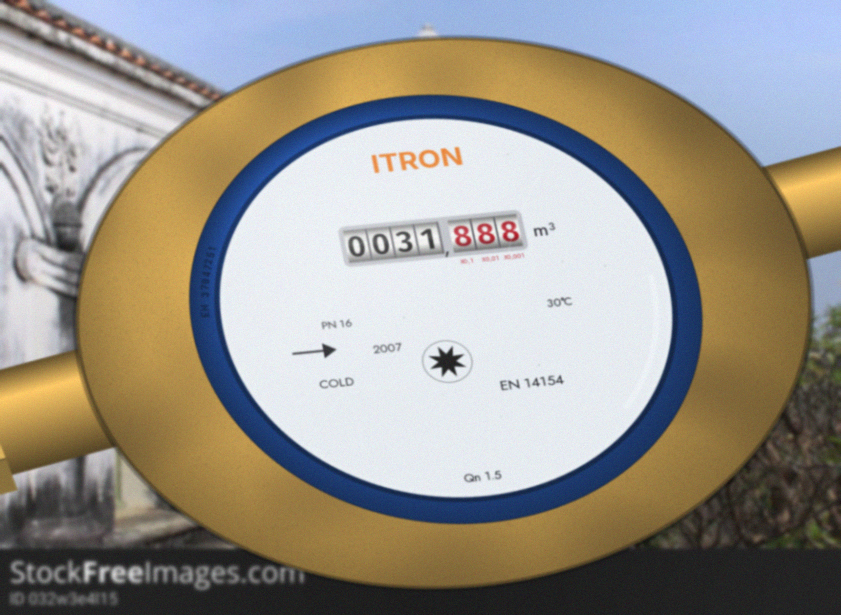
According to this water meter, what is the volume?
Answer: 31.888 m³
